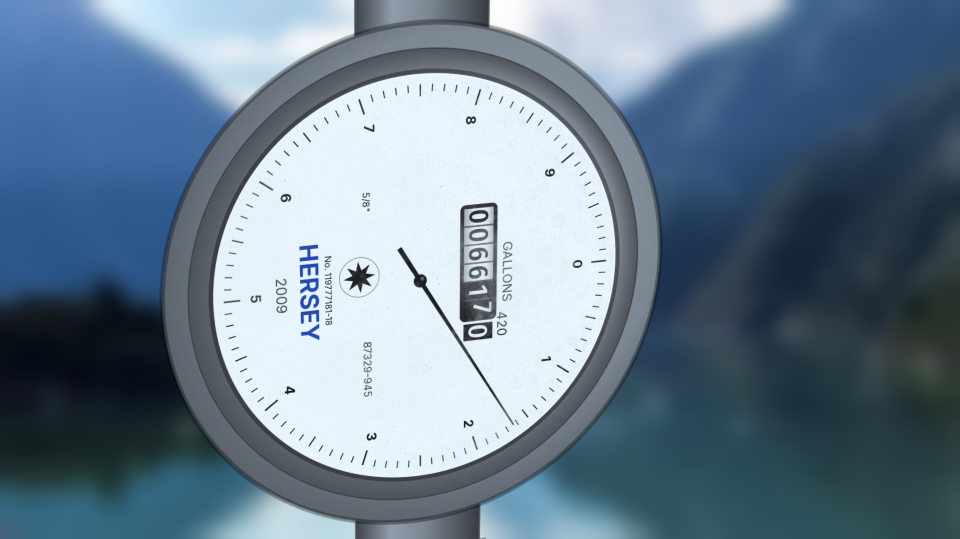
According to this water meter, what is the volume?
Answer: 66171.6 gal
